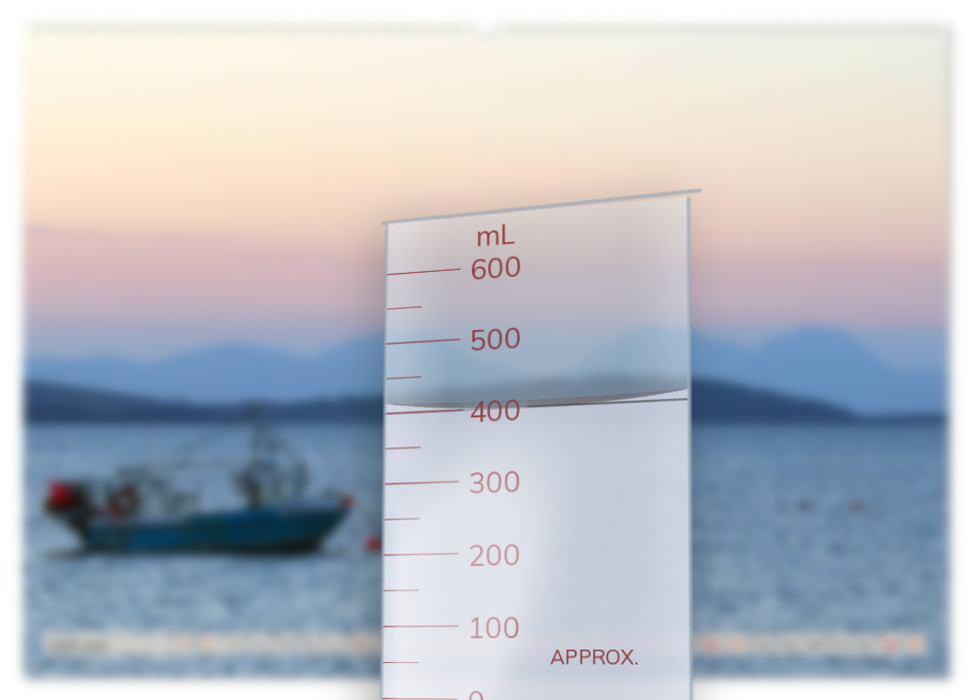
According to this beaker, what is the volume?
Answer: 400 mL
